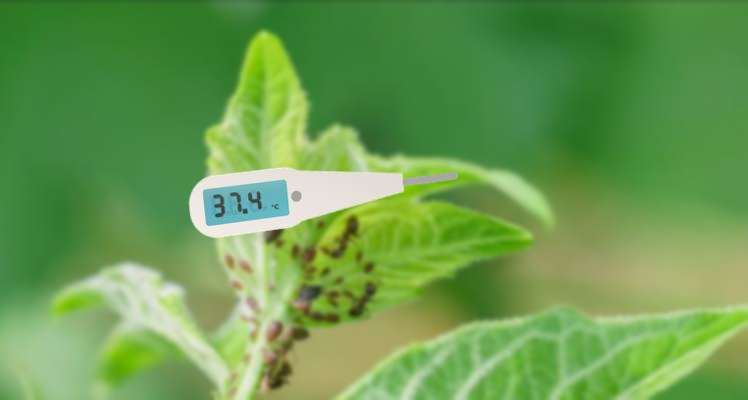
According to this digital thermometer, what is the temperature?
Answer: 37.4 °C
